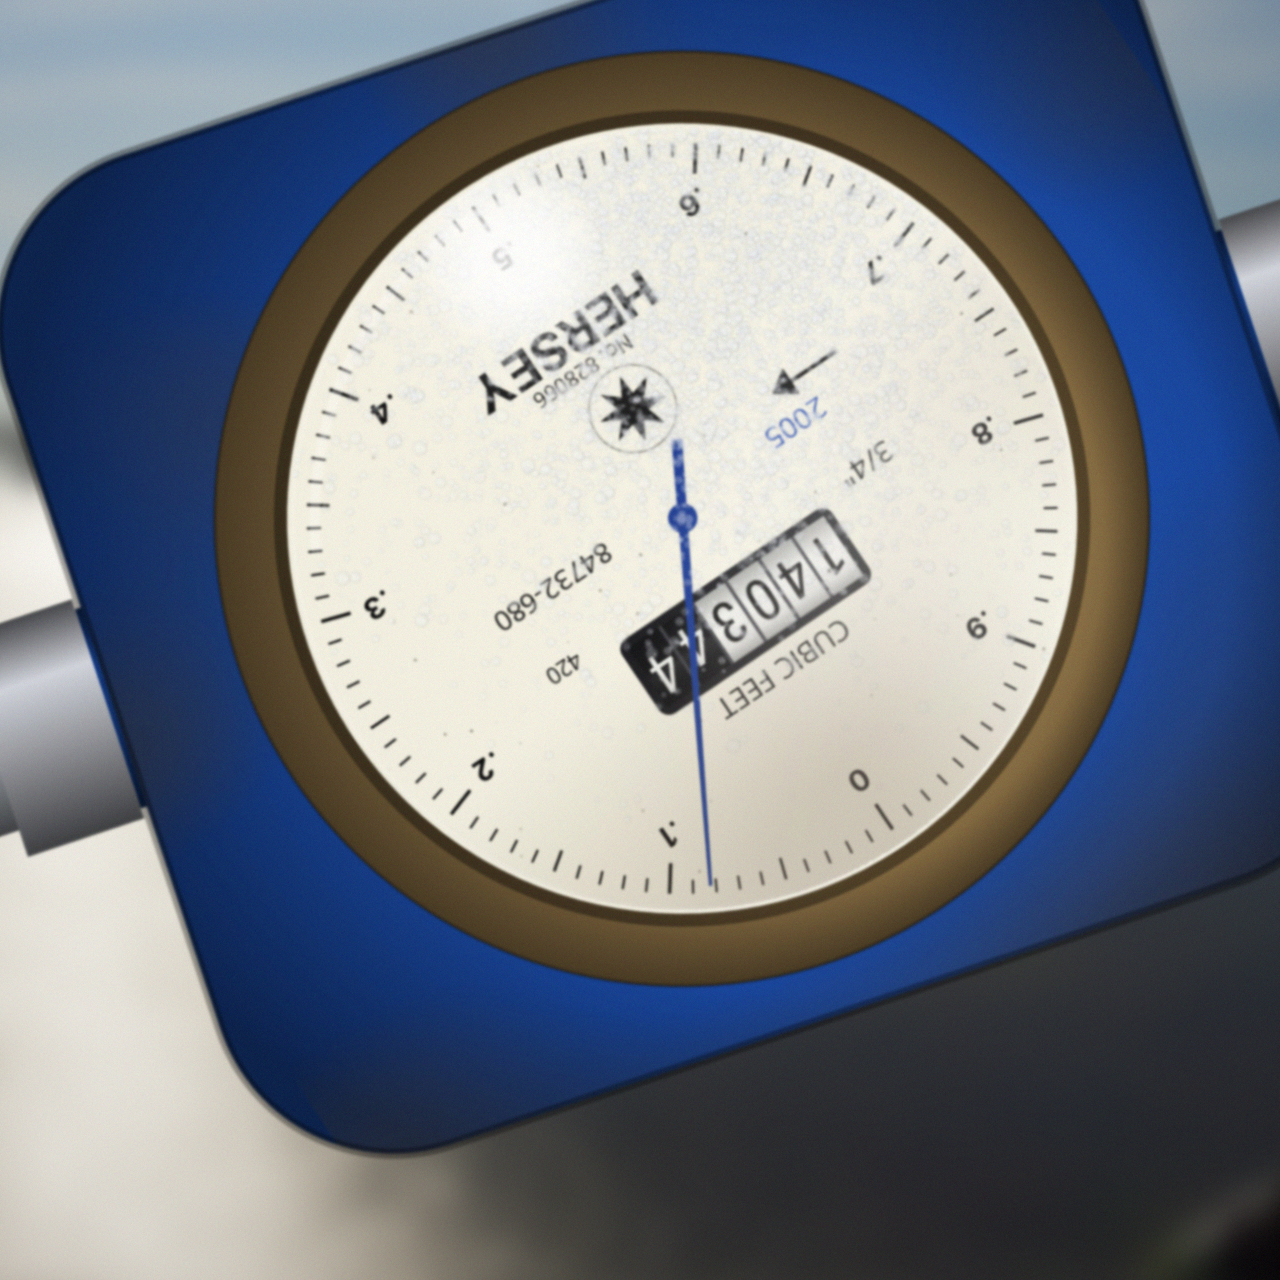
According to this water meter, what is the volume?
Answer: 140344.08 ft³
